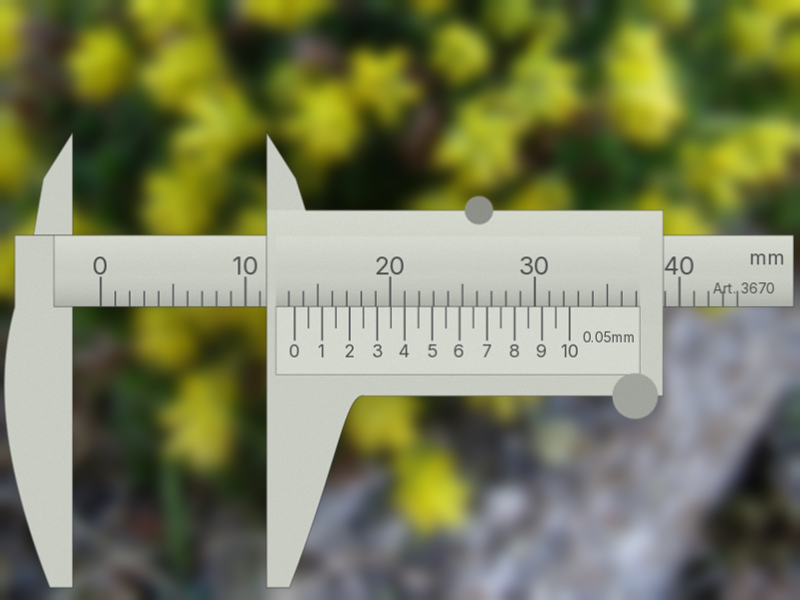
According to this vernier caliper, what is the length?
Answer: 13.4 mm
